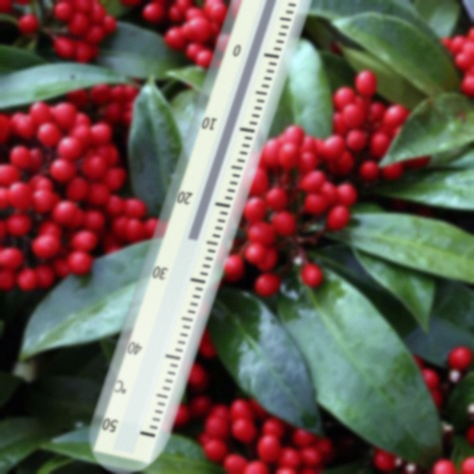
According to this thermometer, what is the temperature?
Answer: 25 °C
